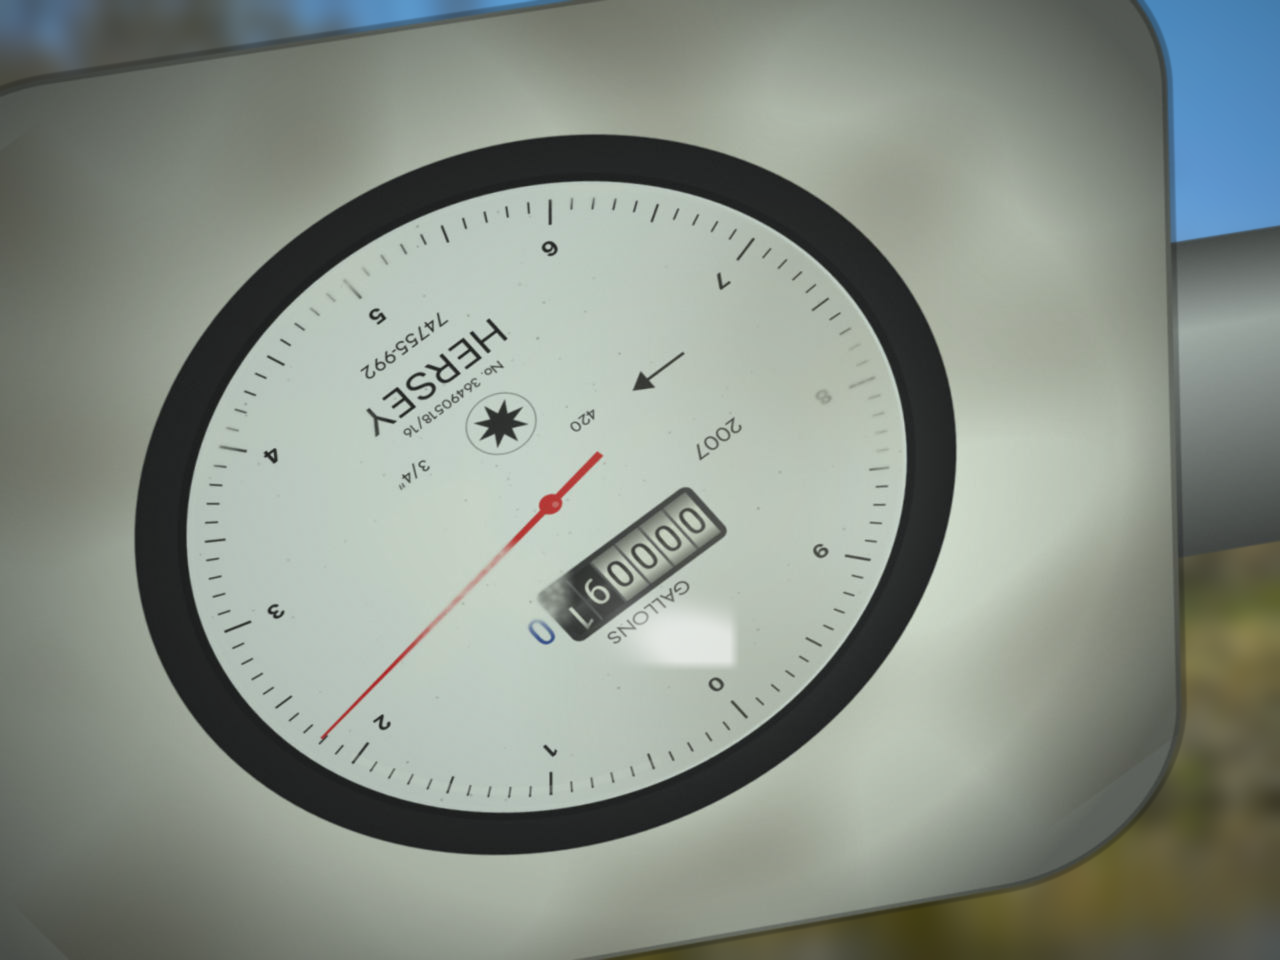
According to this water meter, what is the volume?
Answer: 912.2 gal
